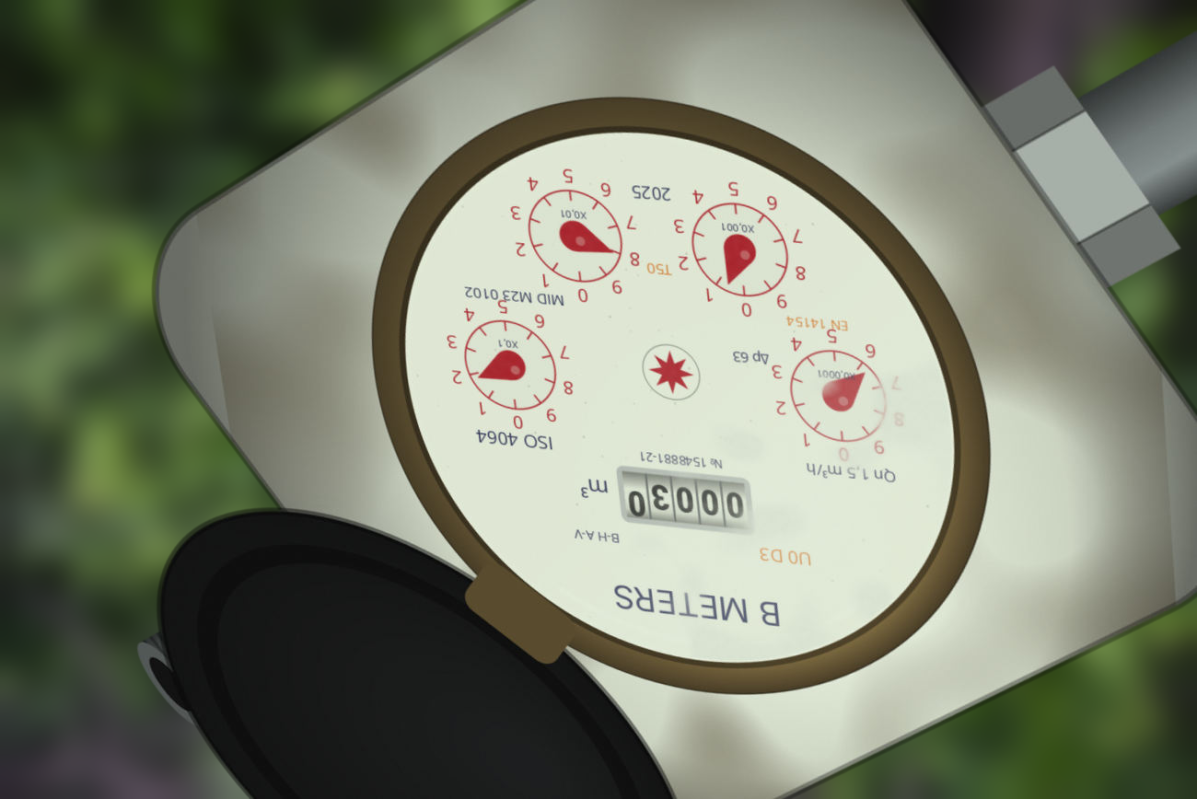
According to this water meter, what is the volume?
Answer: 30.1806 m³
